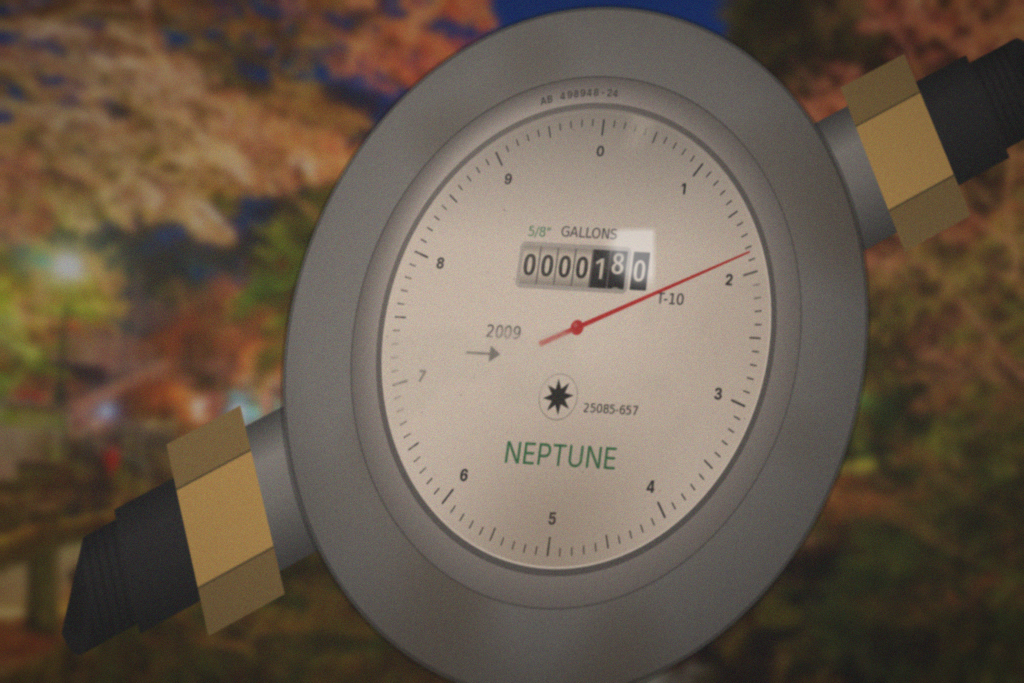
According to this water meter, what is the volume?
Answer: 181.8 gal
